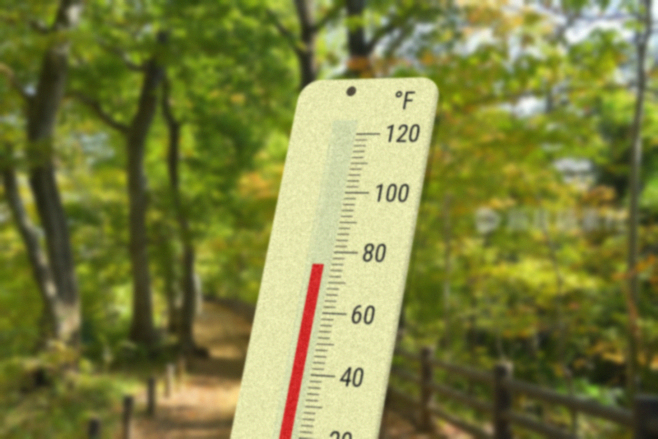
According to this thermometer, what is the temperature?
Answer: 76 °F
